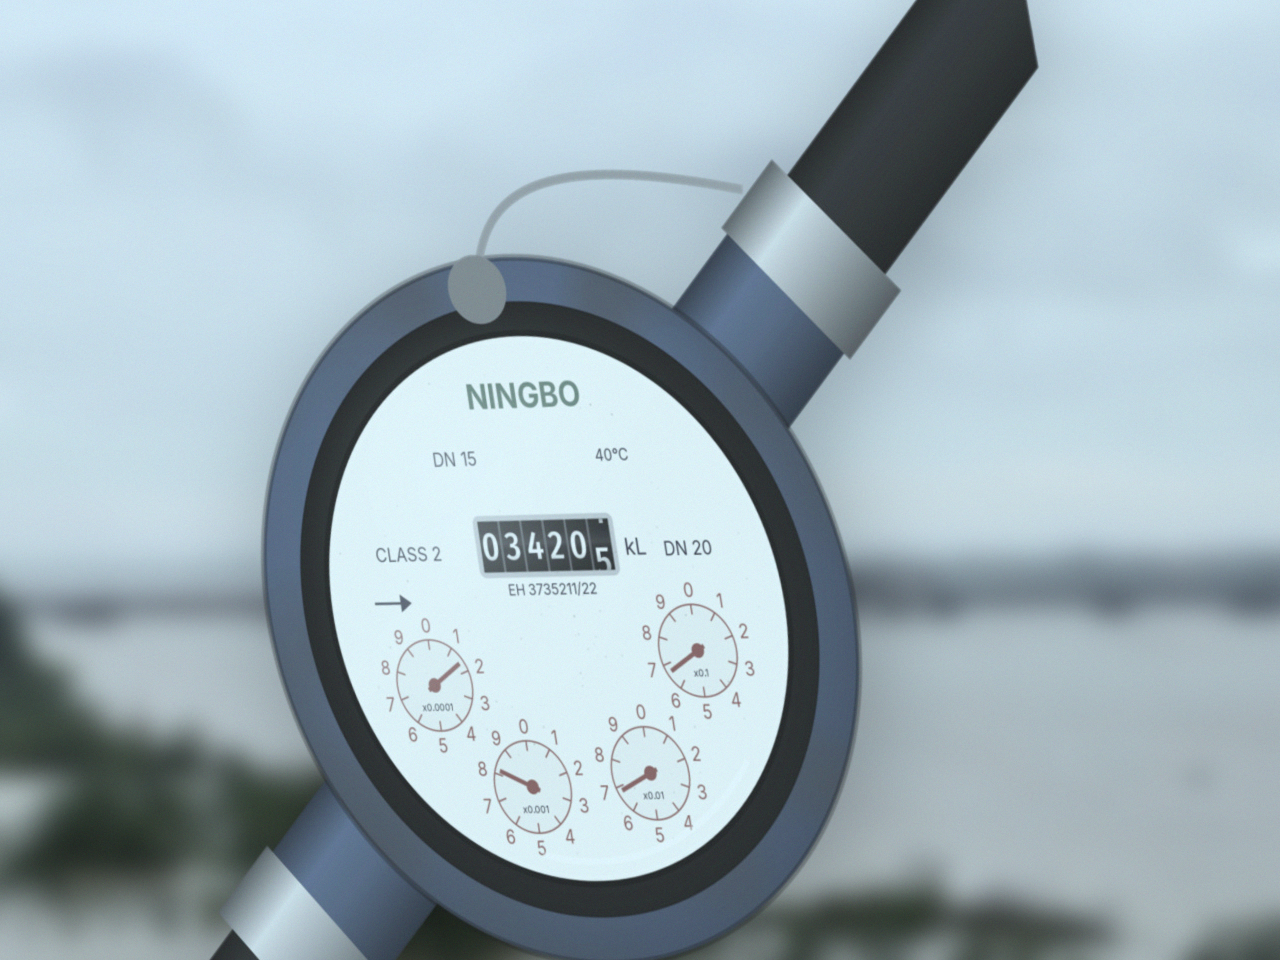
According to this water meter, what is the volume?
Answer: 34204.6681 kL
